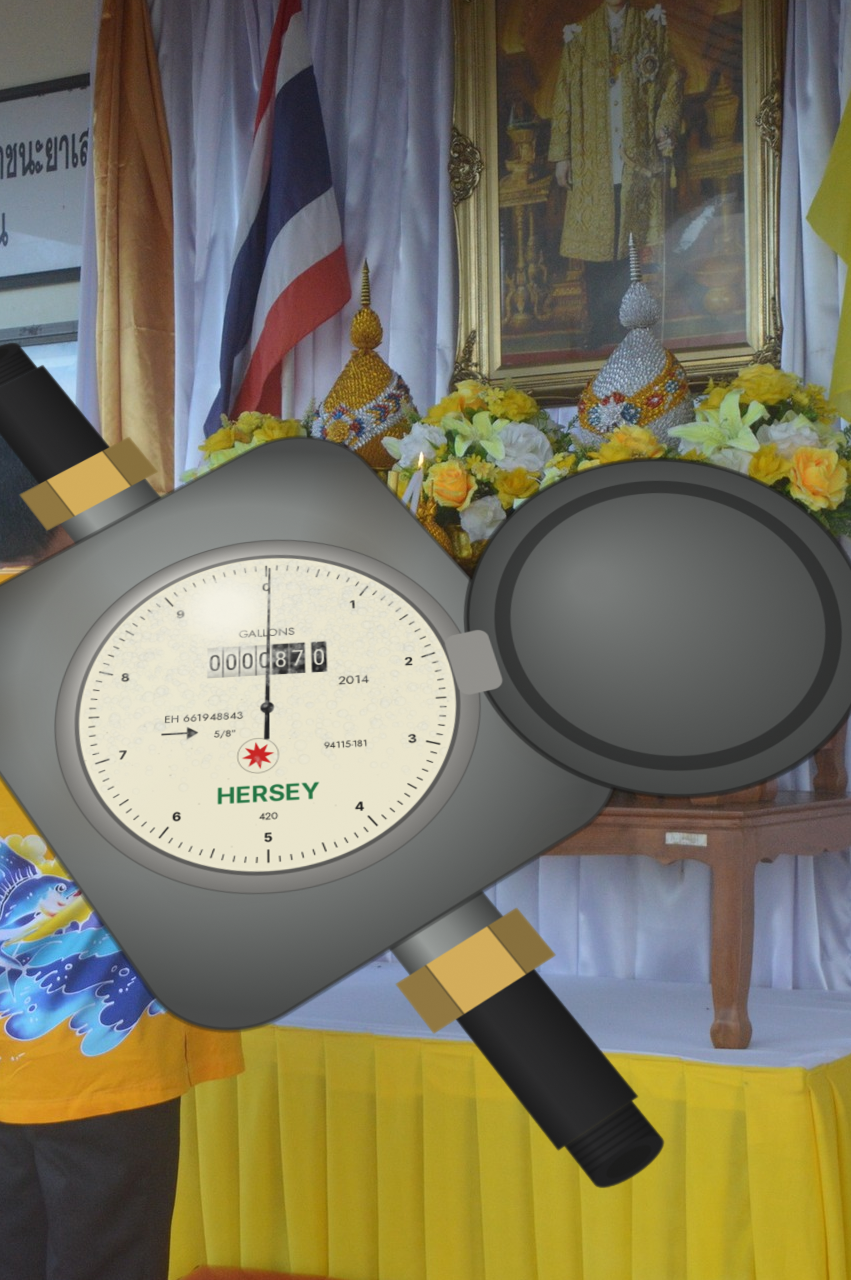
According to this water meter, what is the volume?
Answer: 870.0 gal
